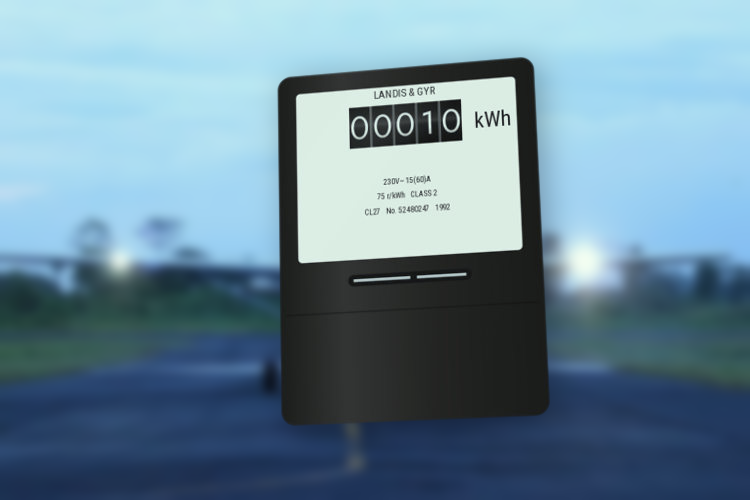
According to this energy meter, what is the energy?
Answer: 10 kWh
